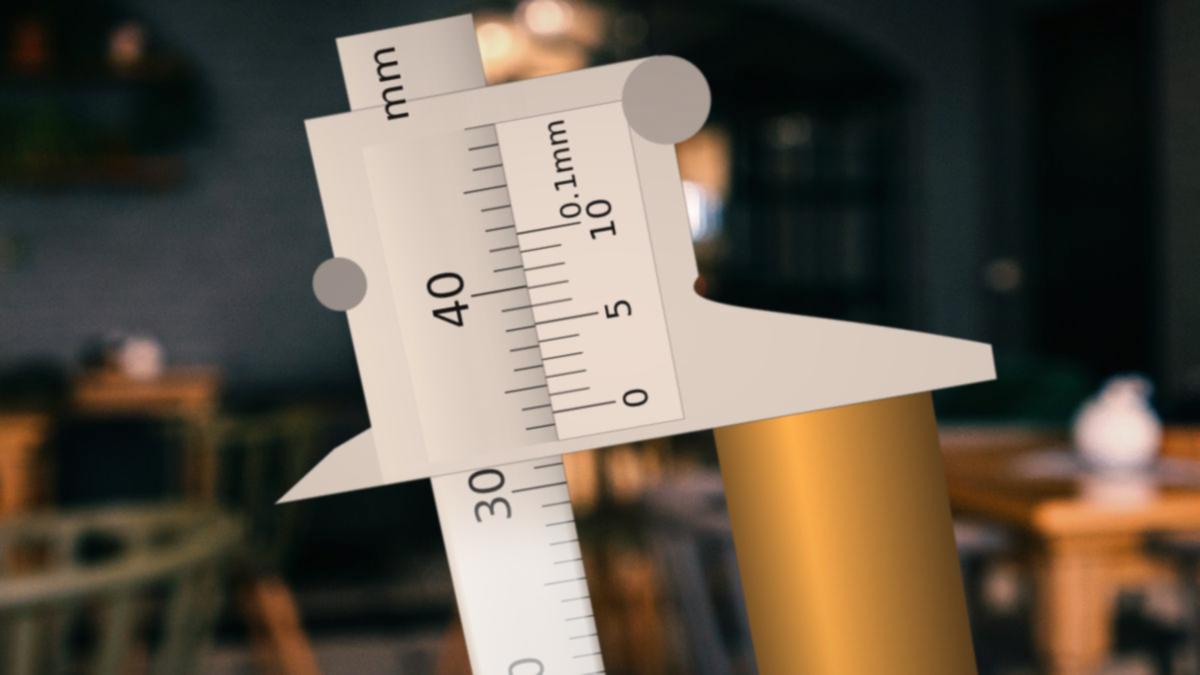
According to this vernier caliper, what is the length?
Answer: 33.6 mm
